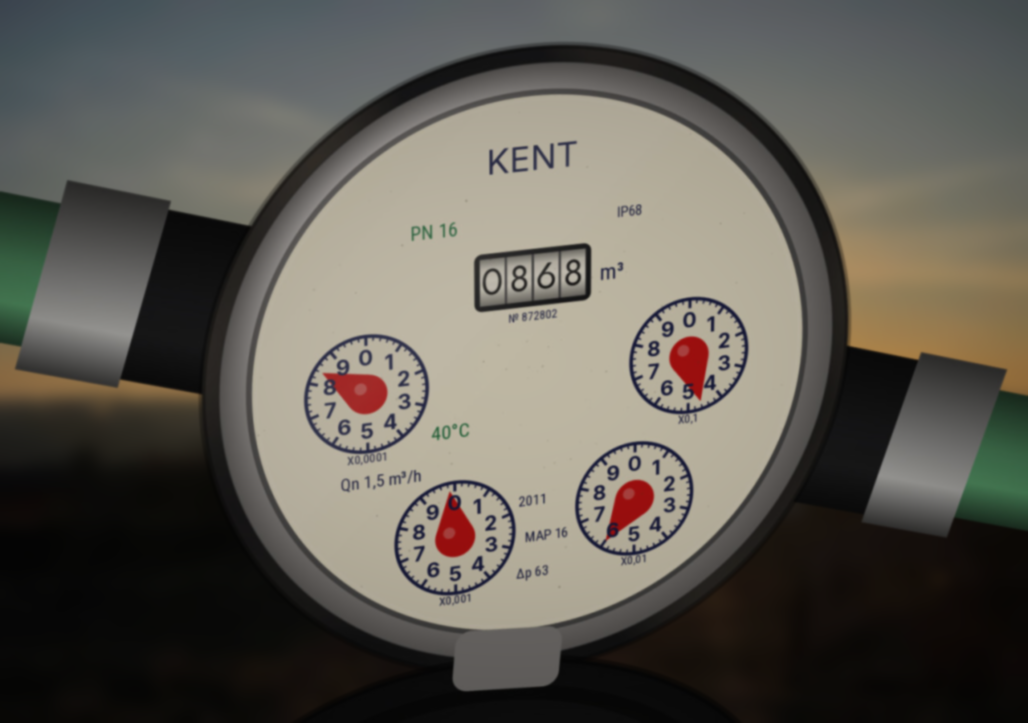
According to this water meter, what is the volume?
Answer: 868.4598 m³
